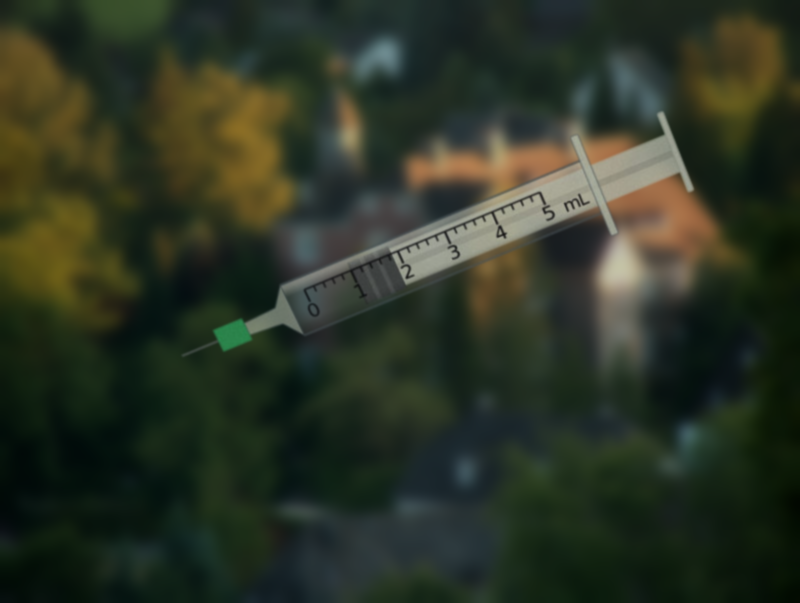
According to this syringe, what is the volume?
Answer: 1 mL
